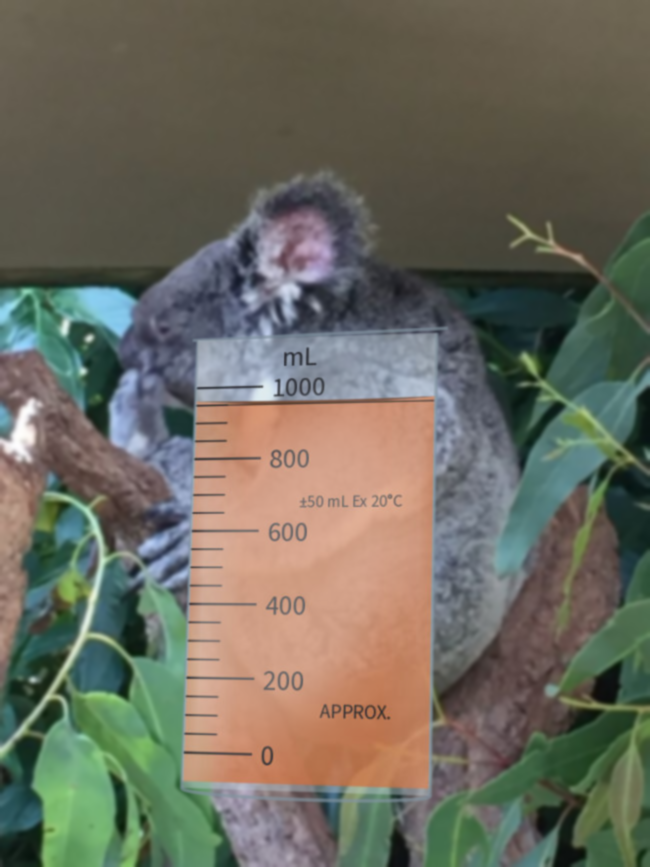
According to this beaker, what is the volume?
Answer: 950 mL
